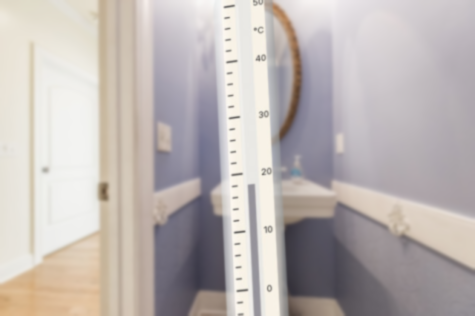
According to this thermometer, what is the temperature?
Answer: 18 °C
